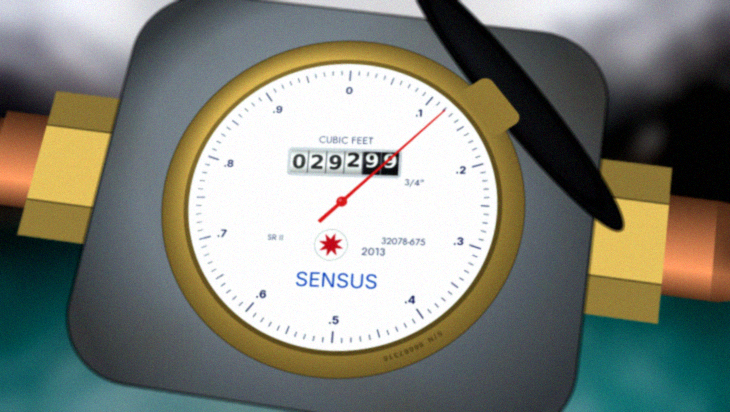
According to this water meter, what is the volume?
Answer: 29299.12 ft³
